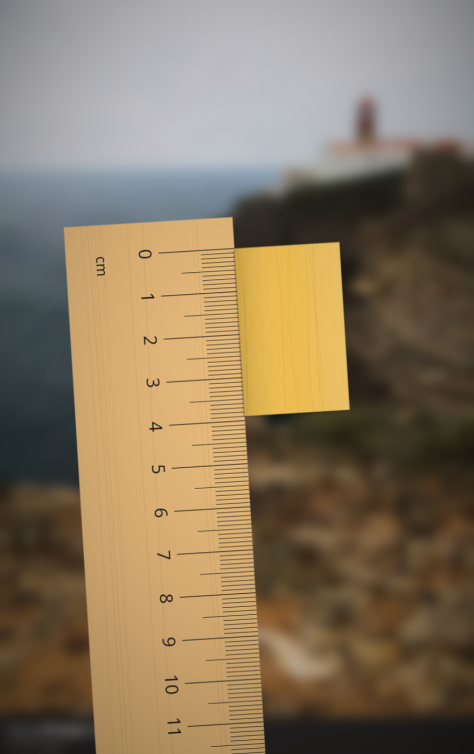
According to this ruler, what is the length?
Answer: 3.9 cm
